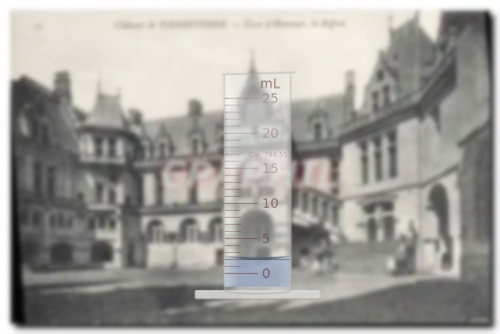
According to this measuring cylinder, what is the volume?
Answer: 2 mL
